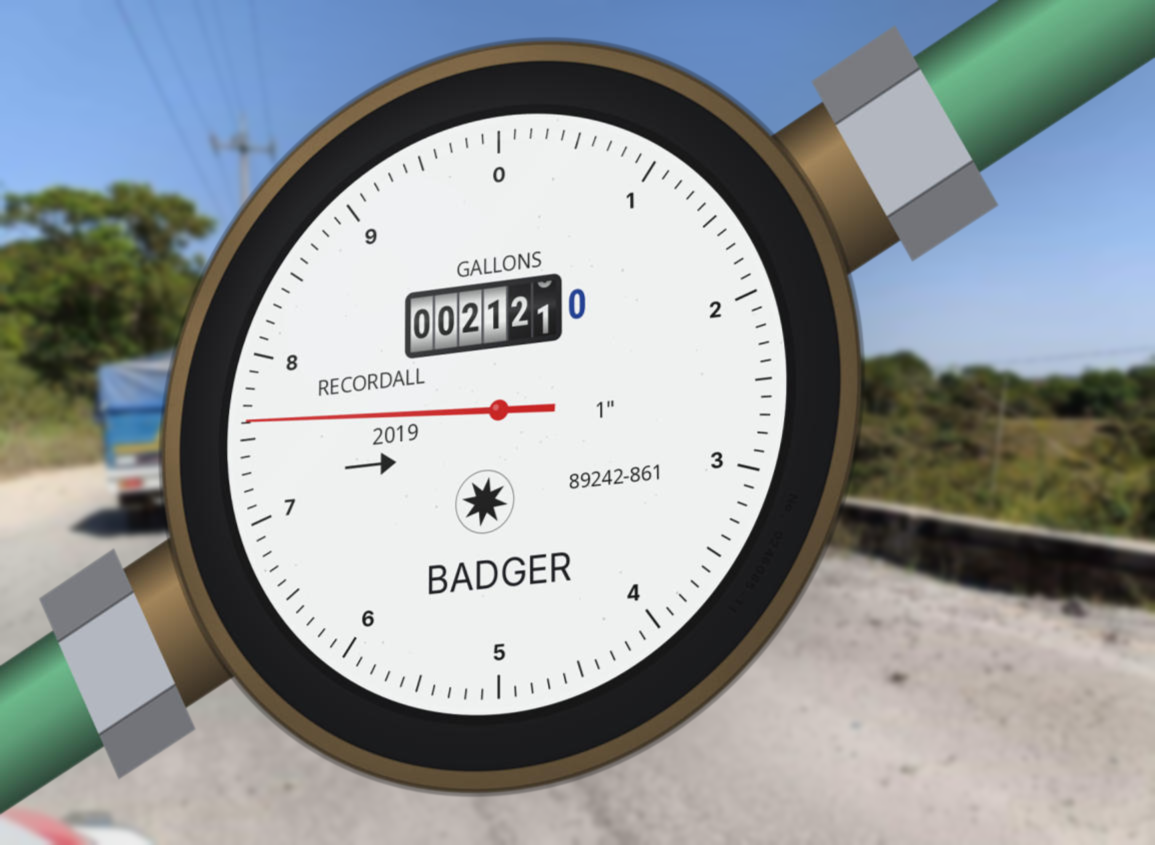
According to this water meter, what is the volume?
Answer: 21207.6 gal
